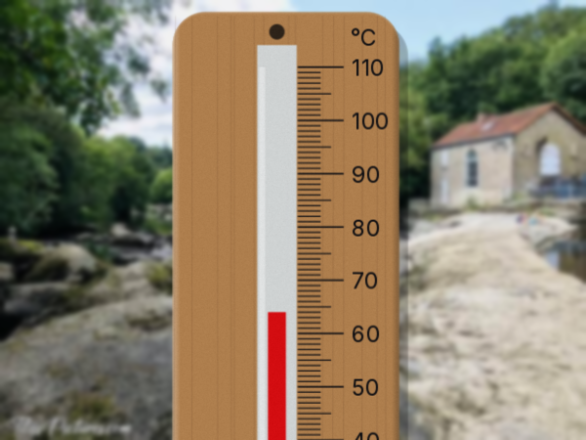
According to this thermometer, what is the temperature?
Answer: 64 °C
